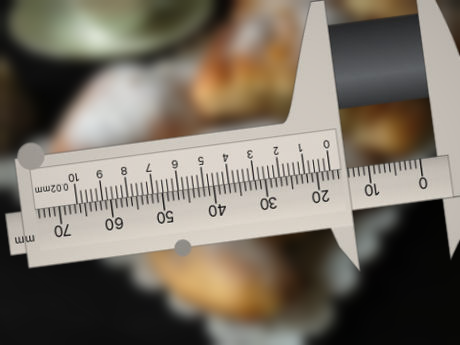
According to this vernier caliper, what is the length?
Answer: 17.5 mm
